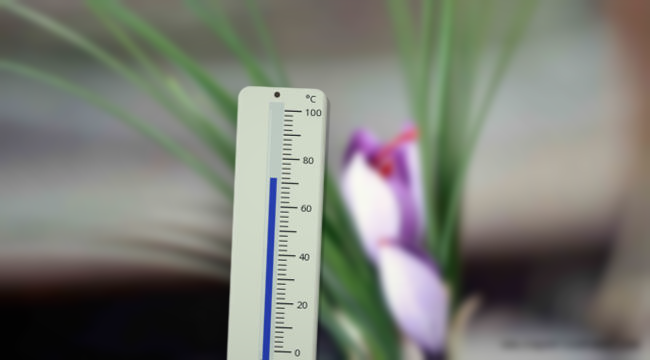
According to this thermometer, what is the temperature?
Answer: 72 °C
